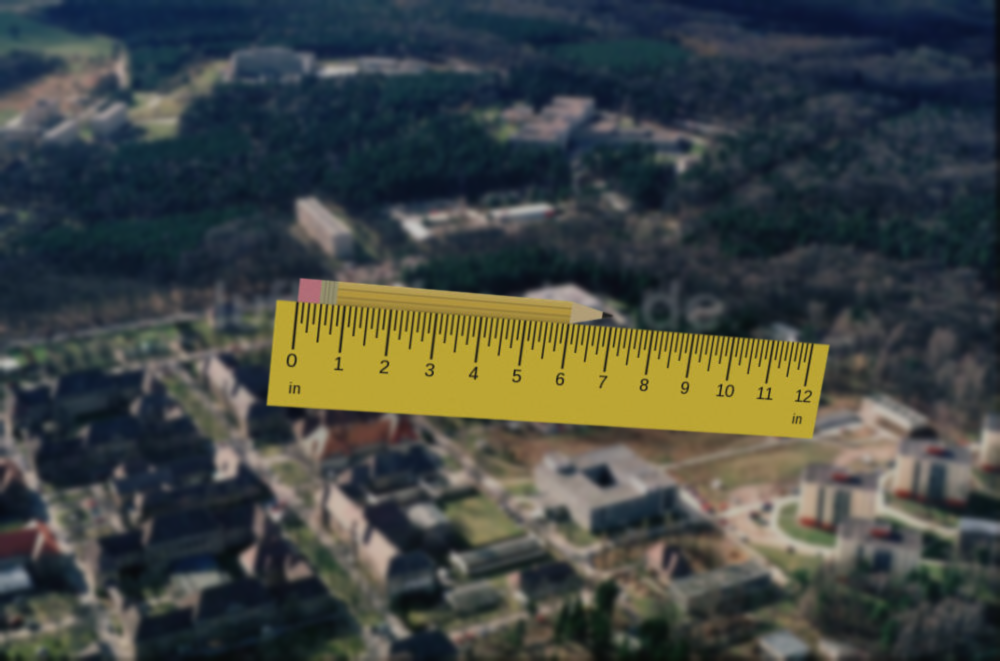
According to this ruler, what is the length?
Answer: 7 in
